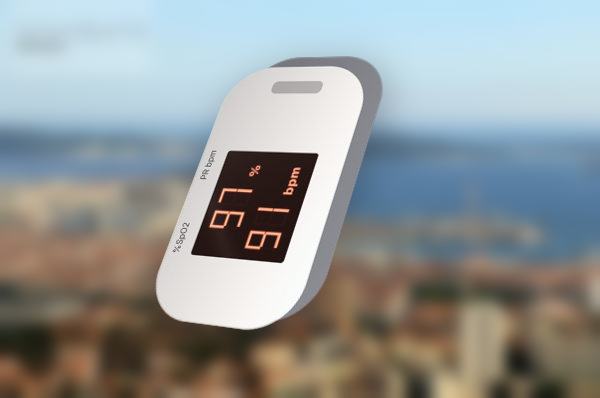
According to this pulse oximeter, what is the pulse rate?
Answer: 91 bpm
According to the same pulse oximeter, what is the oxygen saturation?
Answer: 97 %
